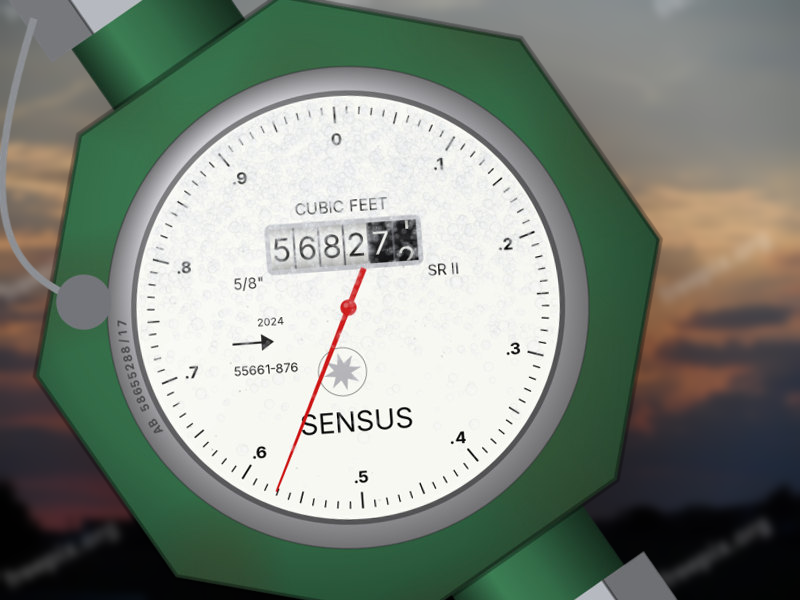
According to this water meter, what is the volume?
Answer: 568271.57 ft³
